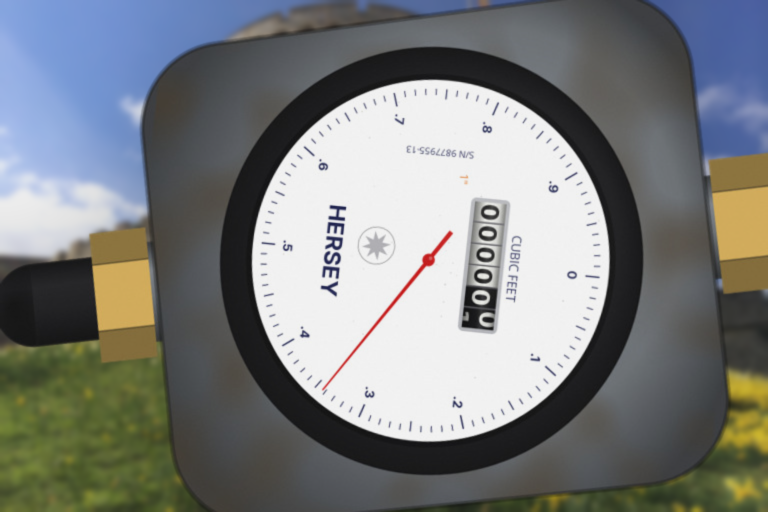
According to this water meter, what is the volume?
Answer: 0.34 ft³
